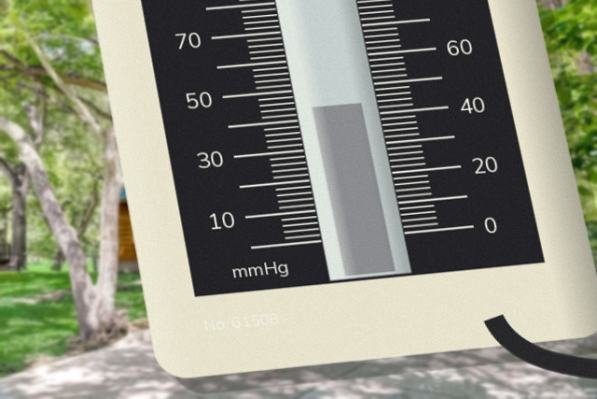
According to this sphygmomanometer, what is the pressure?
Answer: 44 mmHg
